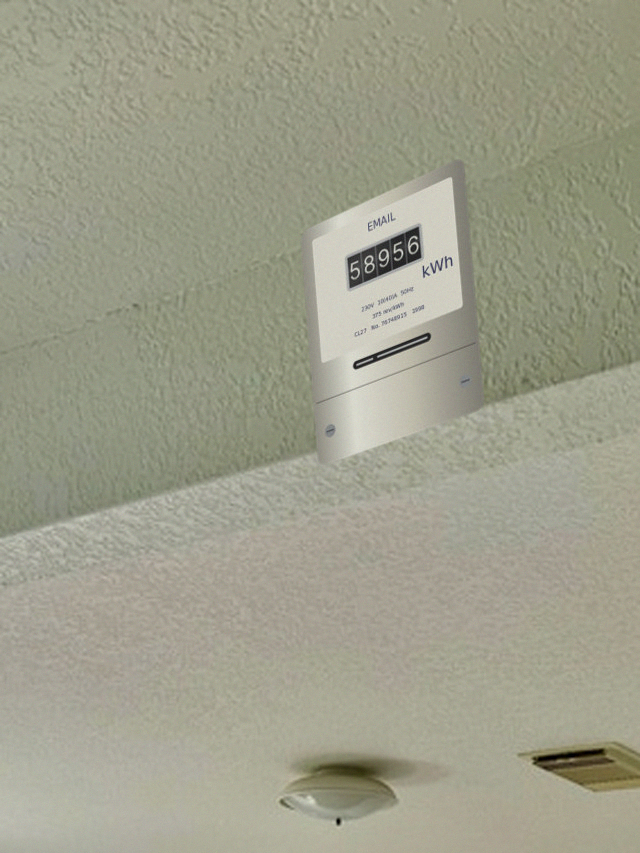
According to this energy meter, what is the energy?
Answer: 58956 kWh
